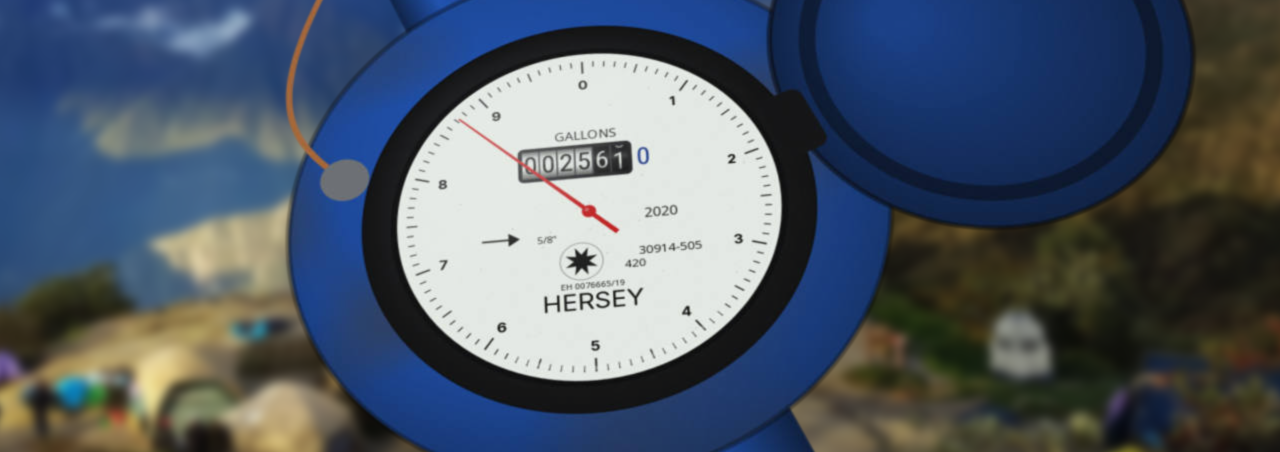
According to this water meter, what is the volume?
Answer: 25608.7 gal
